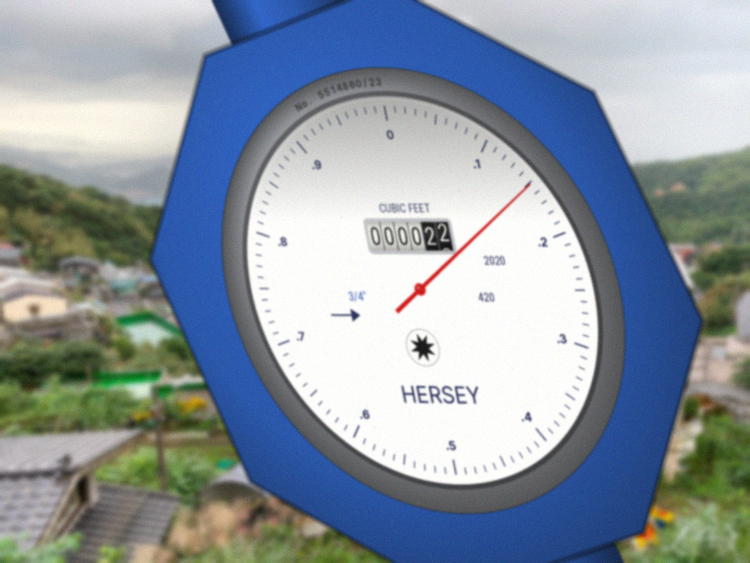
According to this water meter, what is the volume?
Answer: 22.15 ft³
